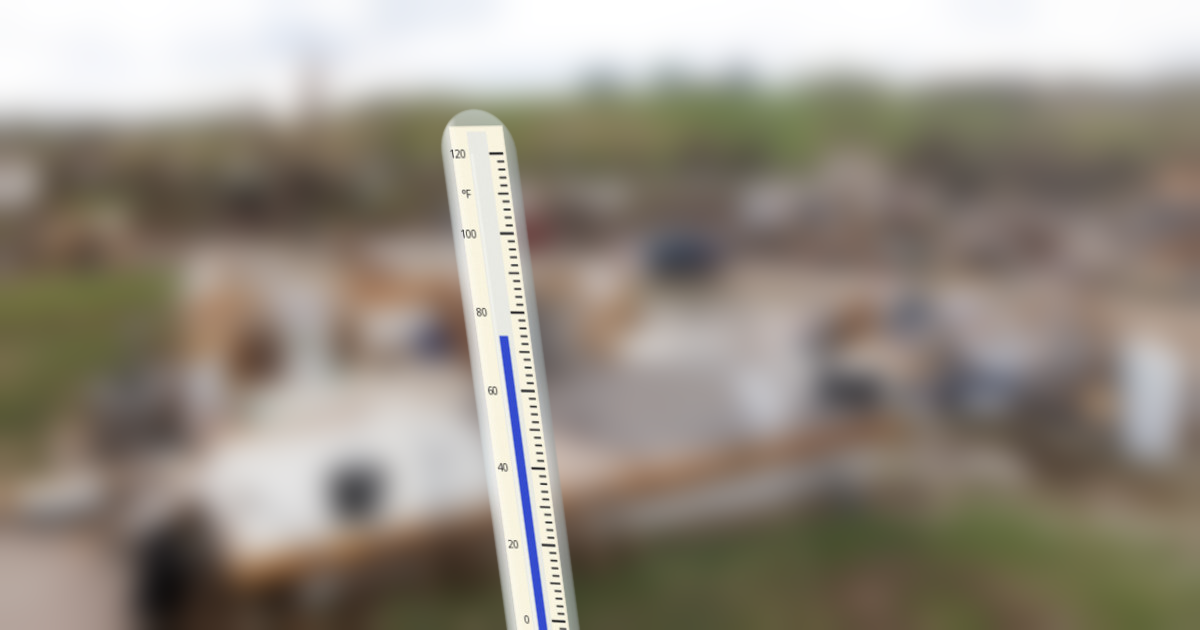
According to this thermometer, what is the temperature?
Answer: 74 °F
